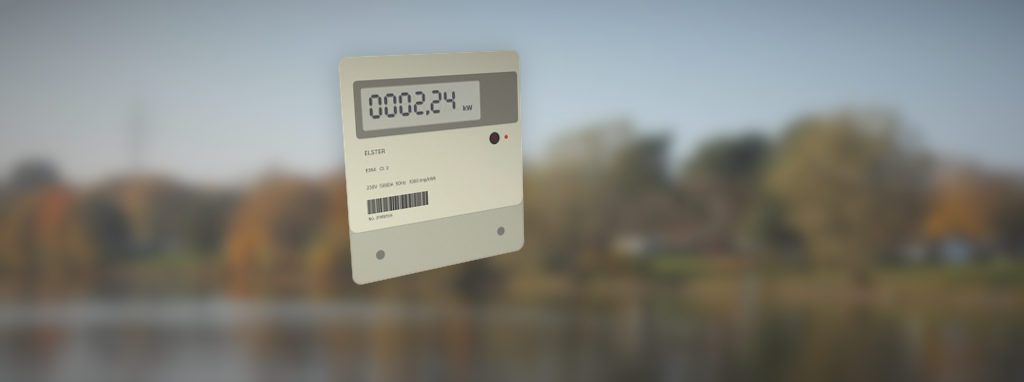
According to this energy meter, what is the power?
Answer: 2.24 kW
